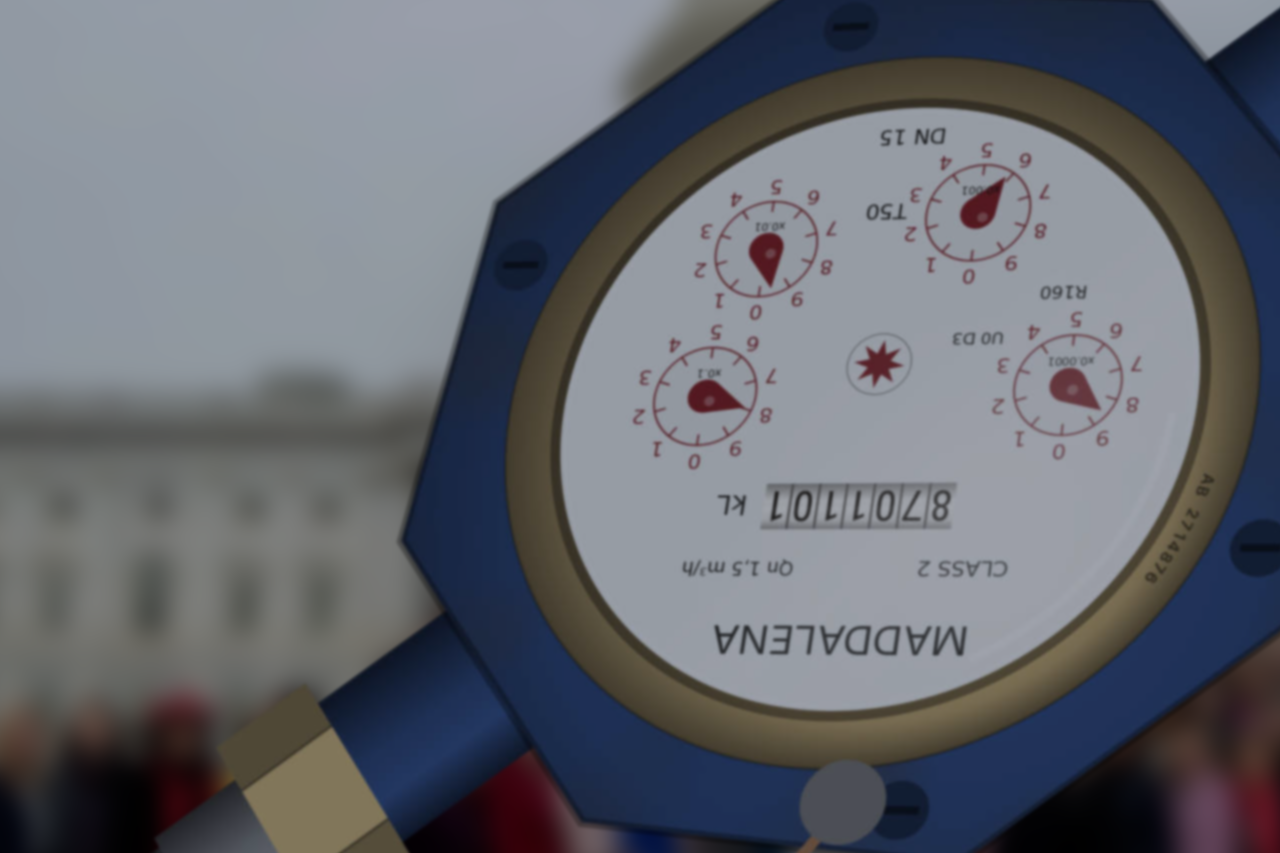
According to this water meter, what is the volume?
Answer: 8701101.7958 kL
